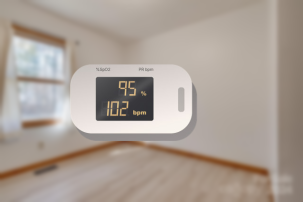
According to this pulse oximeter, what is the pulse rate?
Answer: 102 bpm
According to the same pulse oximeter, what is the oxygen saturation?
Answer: 95 %
